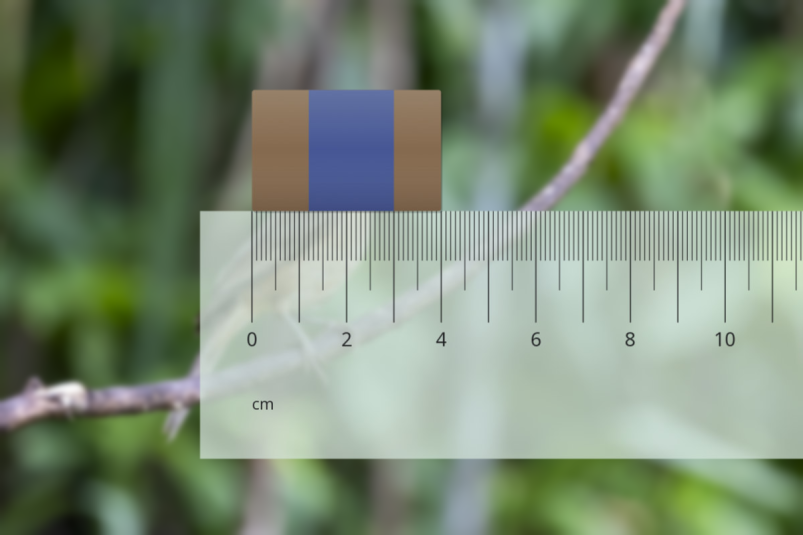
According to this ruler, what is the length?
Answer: 4 cm
